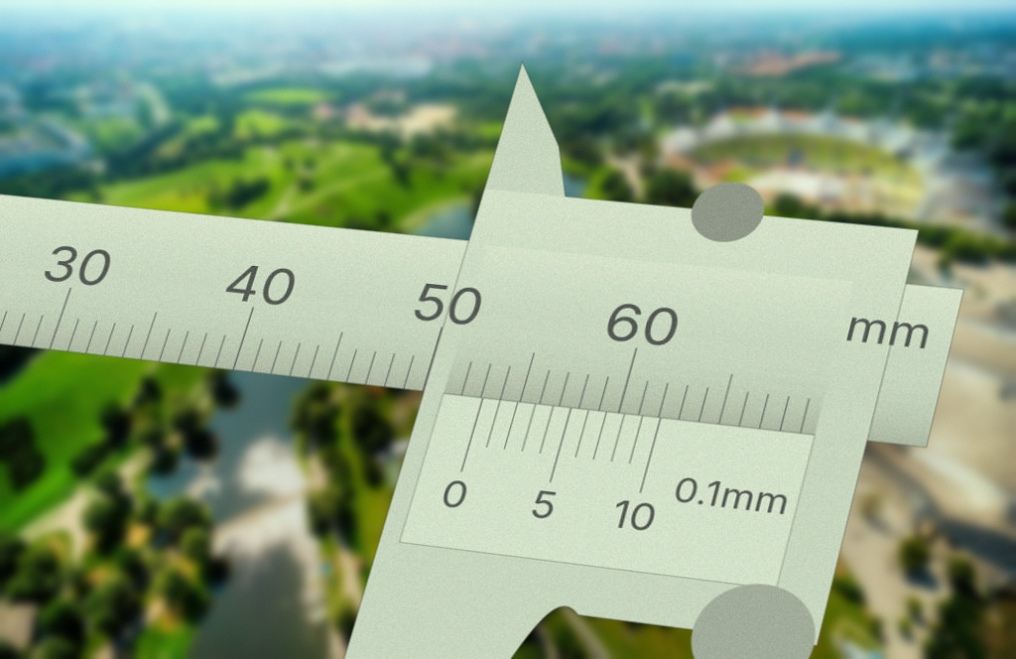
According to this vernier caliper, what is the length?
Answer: 53.1 mm
